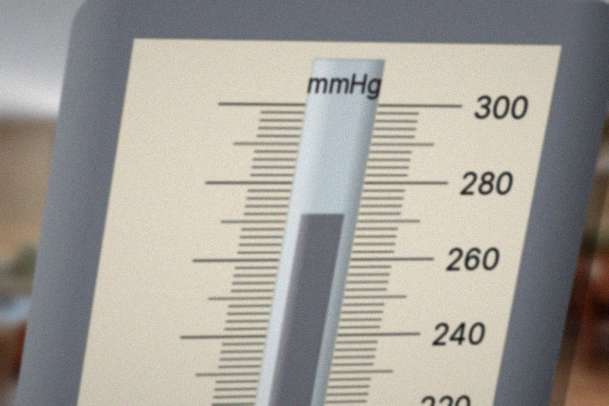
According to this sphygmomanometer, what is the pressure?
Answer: 272 mmHg
